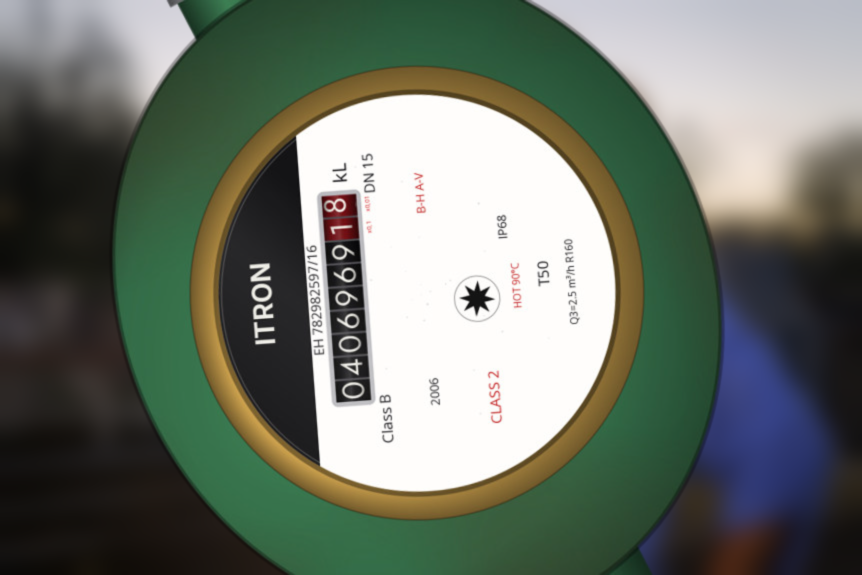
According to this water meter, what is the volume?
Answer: 406969.18 kL
